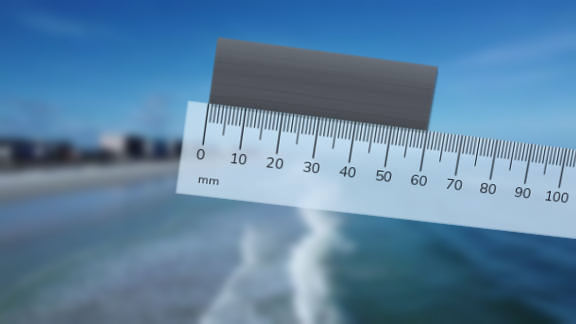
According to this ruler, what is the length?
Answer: 60 mm
